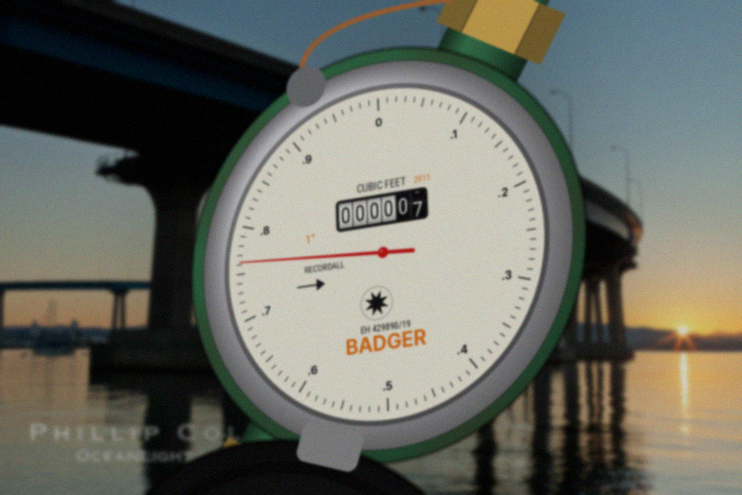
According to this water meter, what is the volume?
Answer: 6.76 ft³
